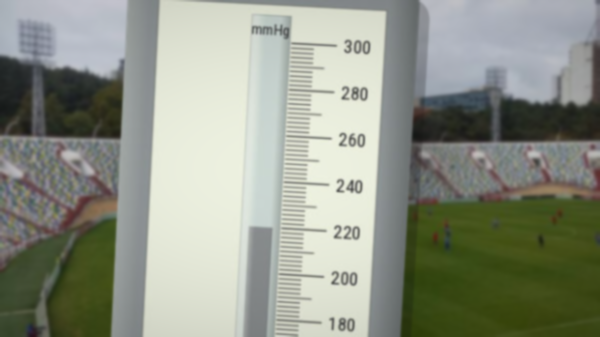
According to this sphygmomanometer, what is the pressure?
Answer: 220 mmHg
